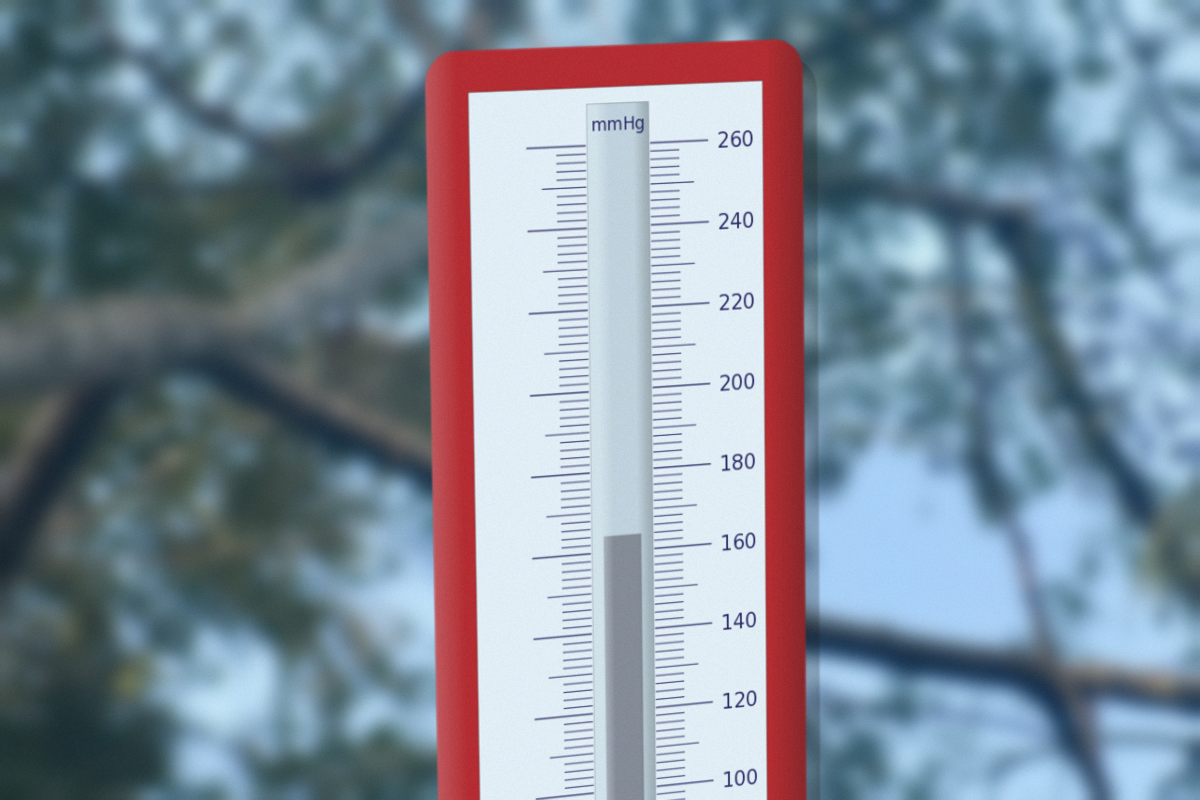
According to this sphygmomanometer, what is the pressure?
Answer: 164 mmHg
